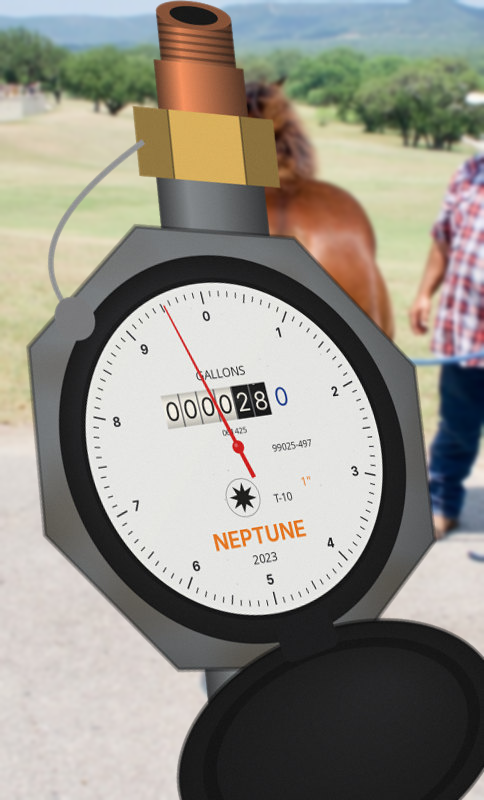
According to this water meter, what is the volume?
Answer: 279.5 gal
